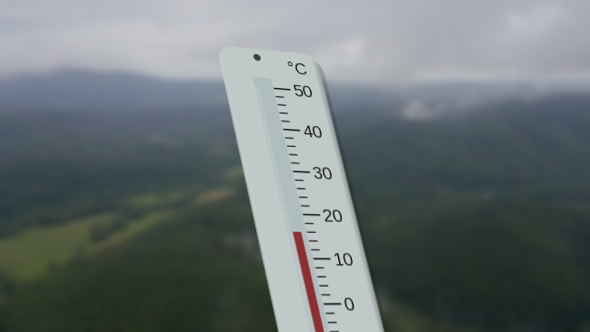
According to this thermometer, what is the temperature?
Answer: 16 °C
